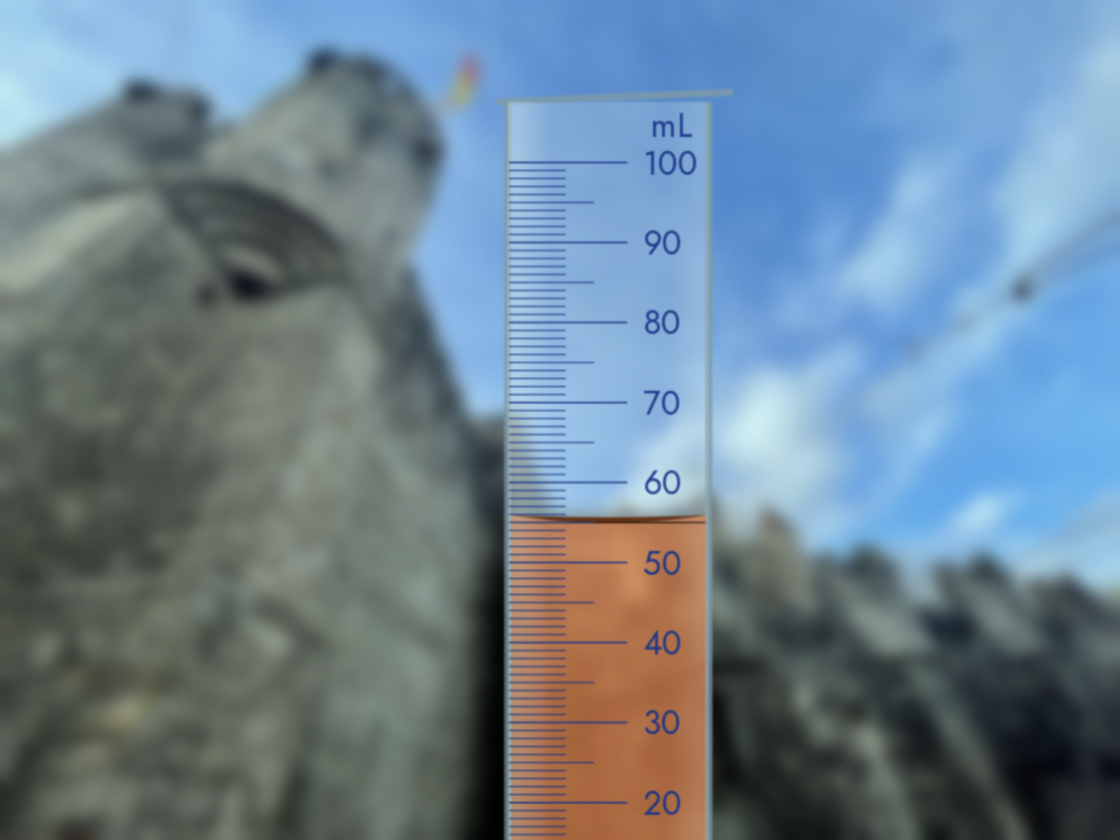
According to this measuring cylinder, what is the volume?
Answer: 55 mL
